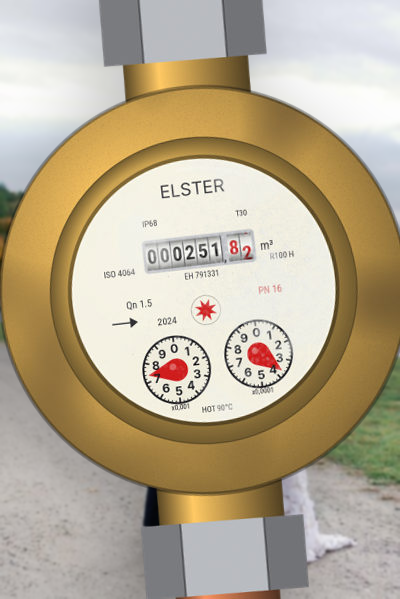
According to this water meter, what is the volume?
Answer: 251.8173 m³
